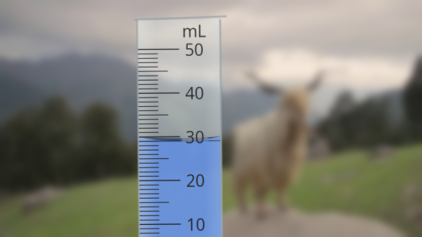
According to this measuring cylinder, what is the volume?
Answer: 29 mL
